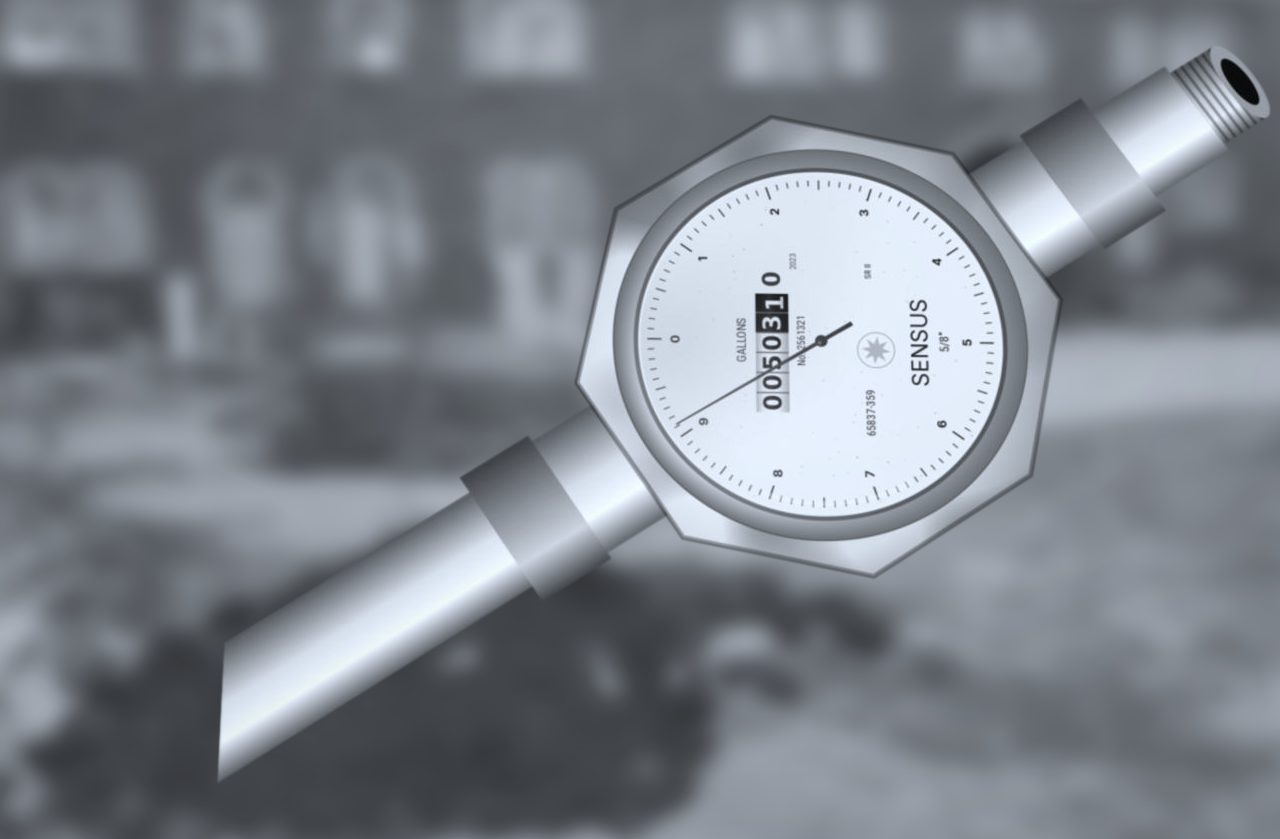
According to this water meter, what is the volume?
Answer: 50309.1 gal
